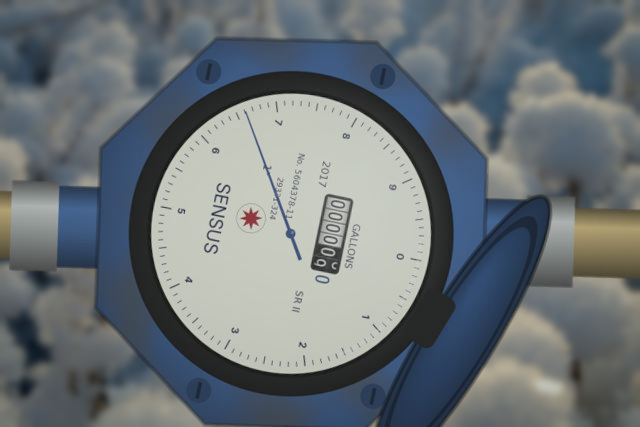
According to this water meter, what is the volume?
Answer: 86.6 gal
